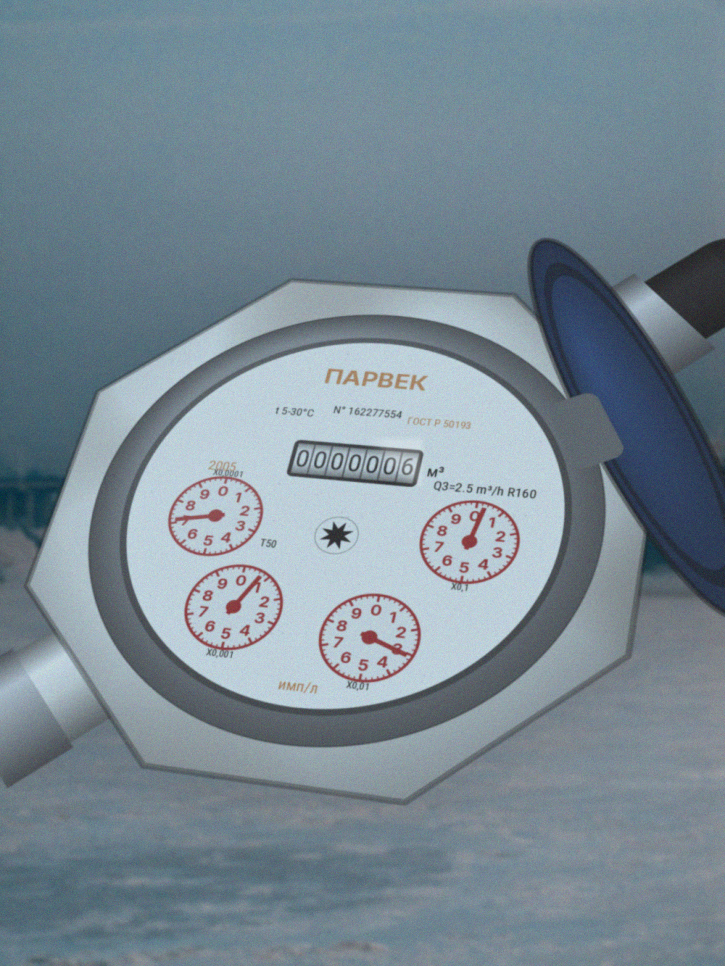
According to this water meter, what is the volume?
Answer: 6.0307 m³
